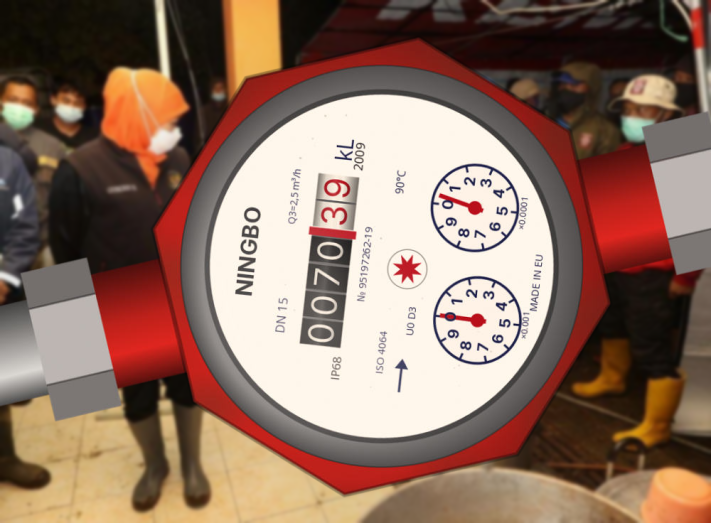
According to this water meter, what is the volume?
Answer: 70.3900 kL
